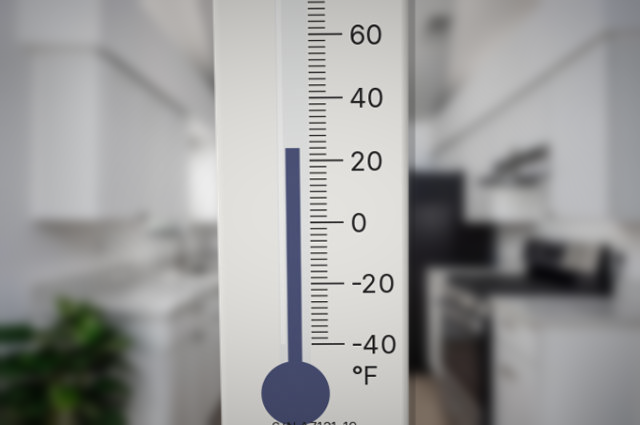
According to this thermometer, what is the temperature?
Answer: 24 °F
